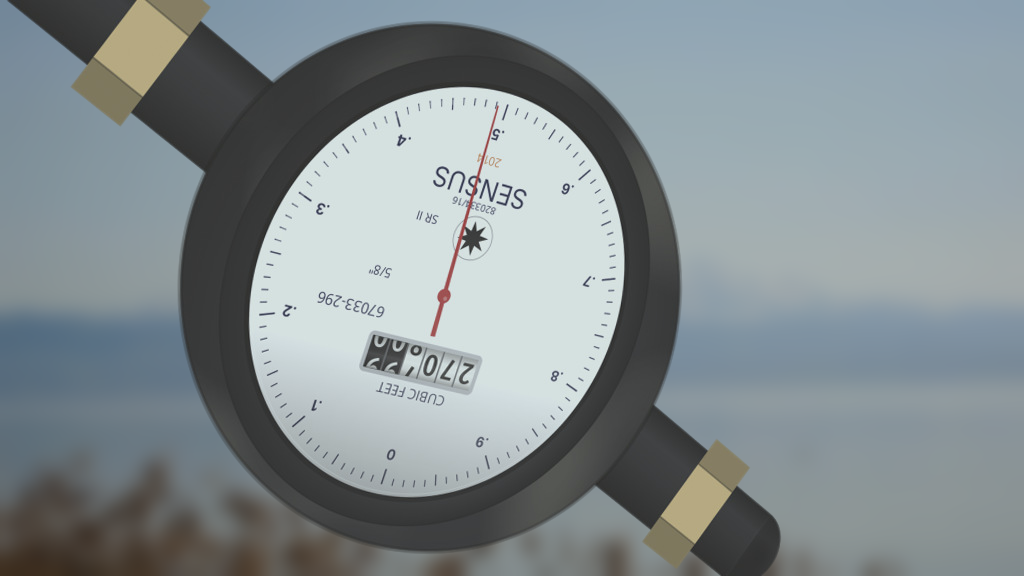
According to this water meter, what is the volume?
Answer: 270799.49 ft³
